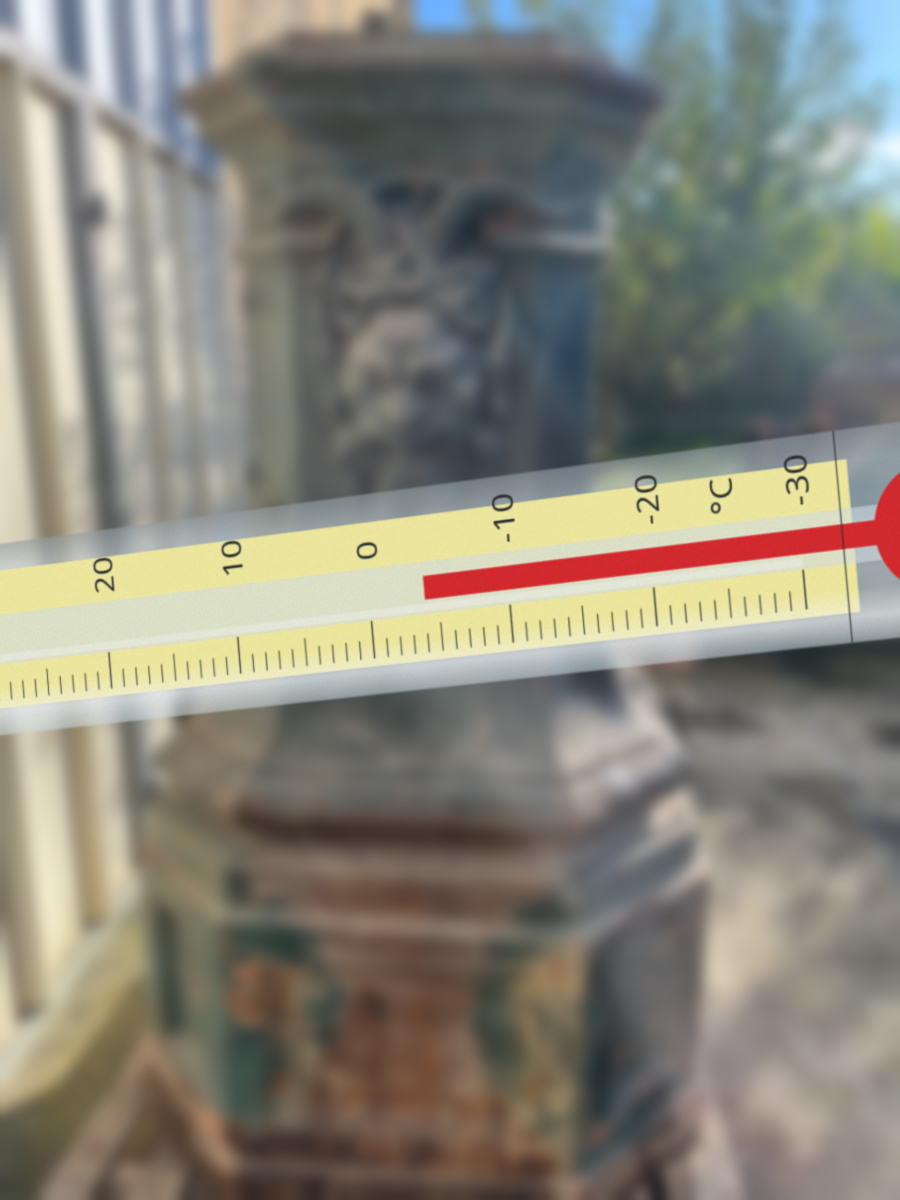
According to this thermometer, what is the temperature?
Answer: -4 °C
